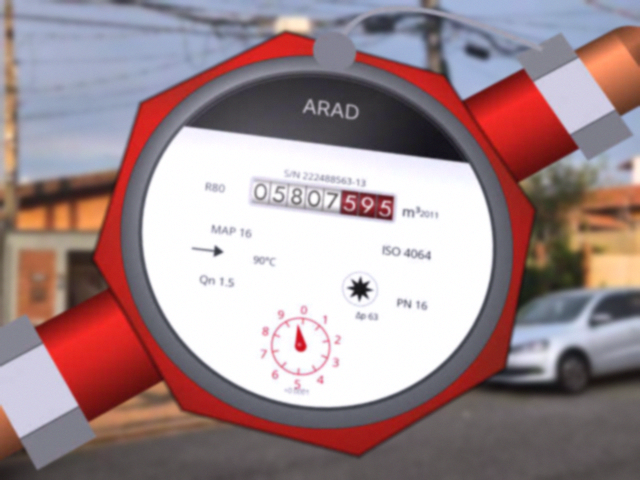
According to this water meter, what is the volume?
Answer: 5807.5949 m³
